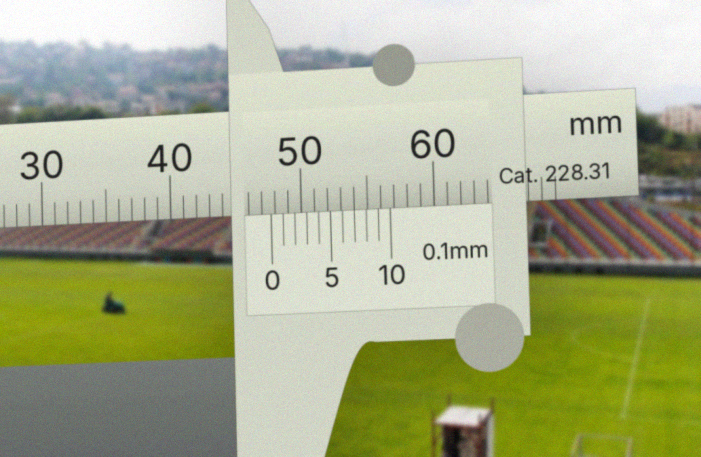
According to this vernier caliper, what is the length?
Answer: 47.7 mm
